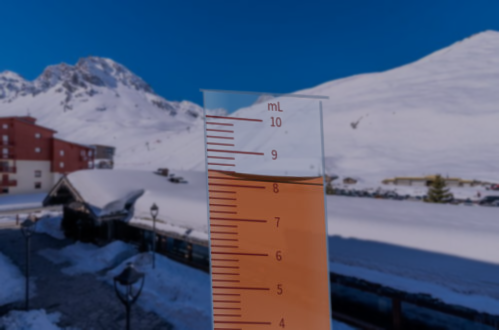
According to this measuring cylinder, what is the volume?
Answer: 8.2 mL
